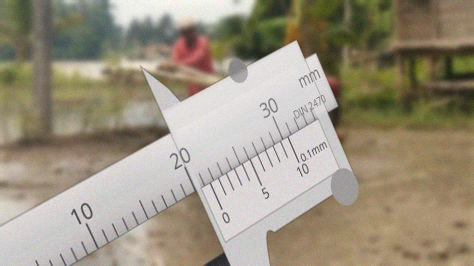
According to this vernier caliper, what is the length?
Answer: 21.6 mm
